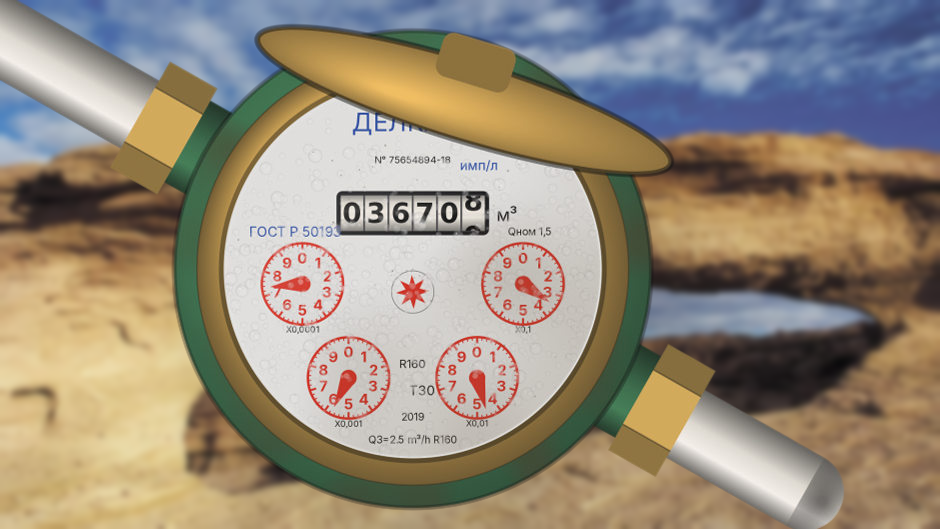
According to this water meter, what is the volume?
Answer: 36708.3457 m³
